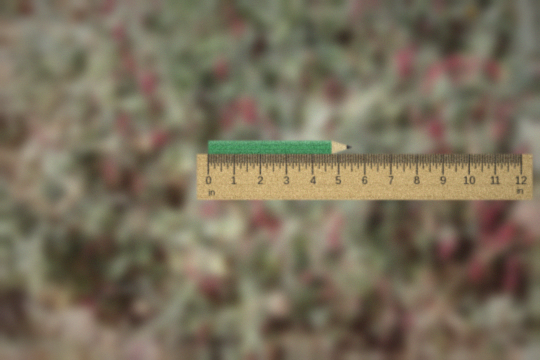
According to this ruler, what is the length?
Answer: 5.5 in
